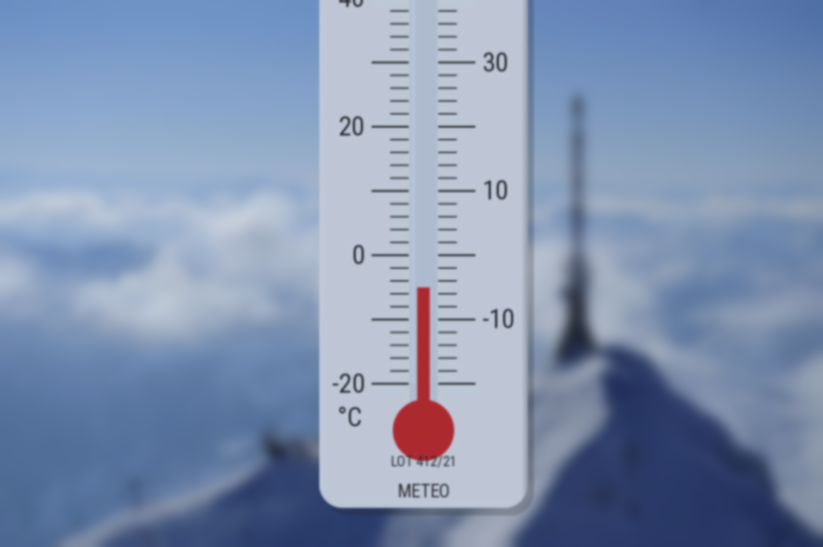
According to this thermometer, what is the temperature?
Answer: -5 °C
